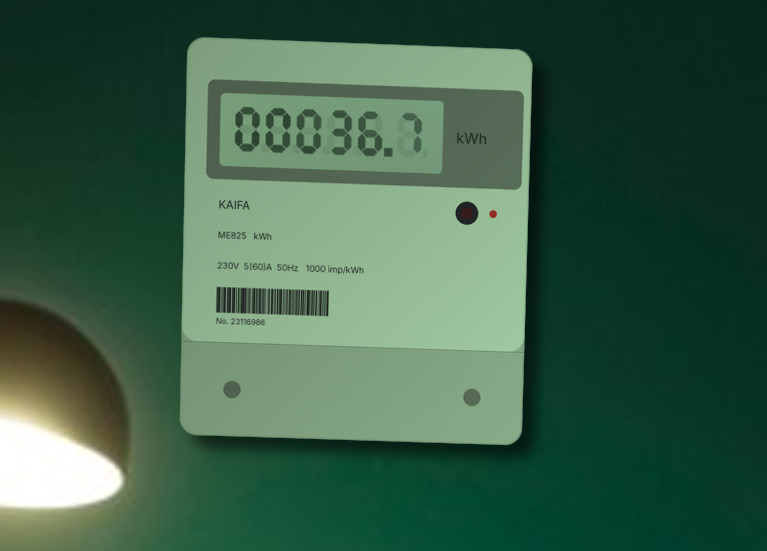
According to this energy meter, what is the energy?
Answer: 36.7 kWh
